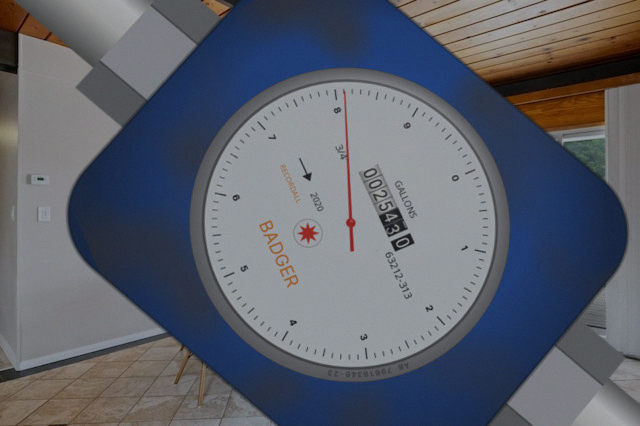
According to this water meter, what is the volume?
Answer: 25428.1 gal
